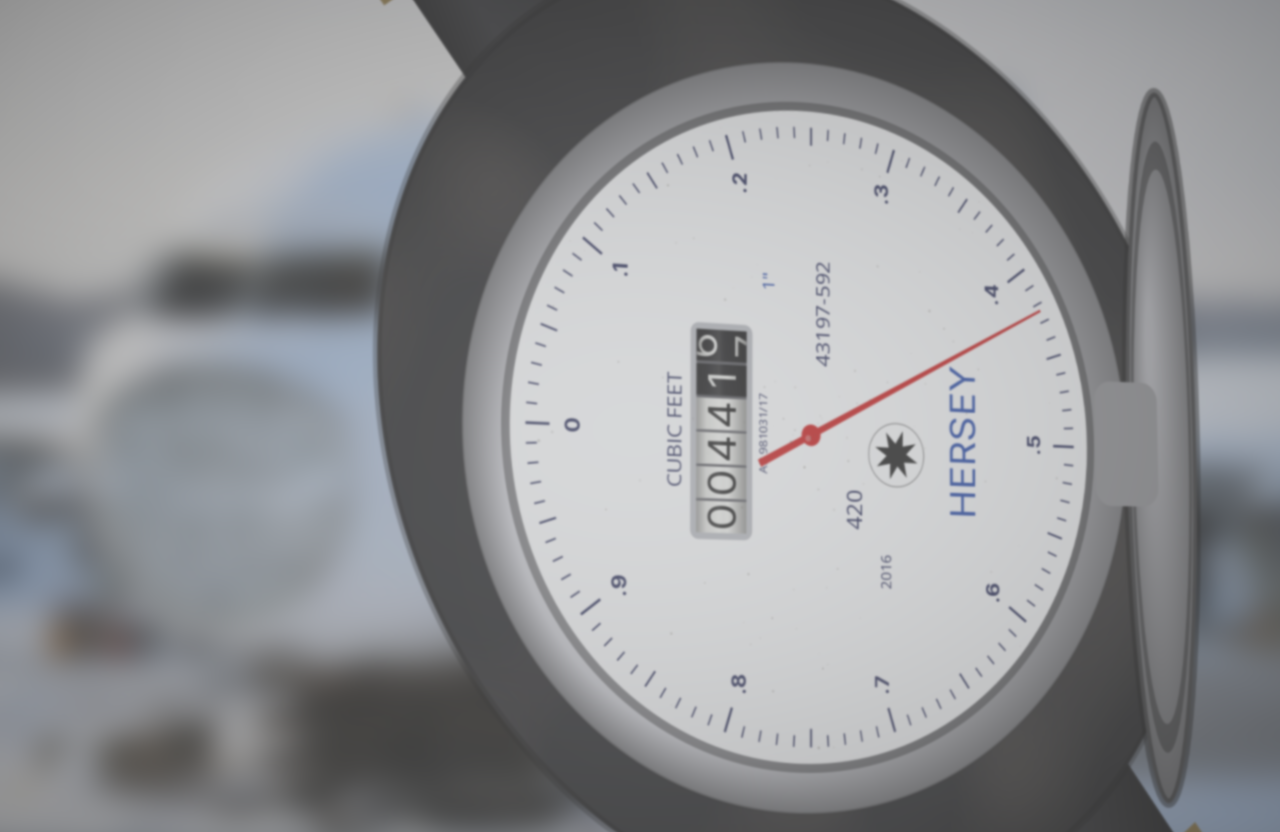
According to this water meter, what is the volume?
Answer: 4416.42 ft³
